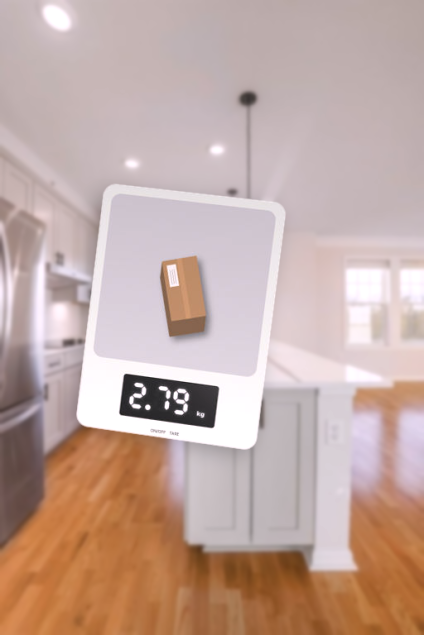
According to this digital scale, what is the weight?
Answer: 2.79 kg
